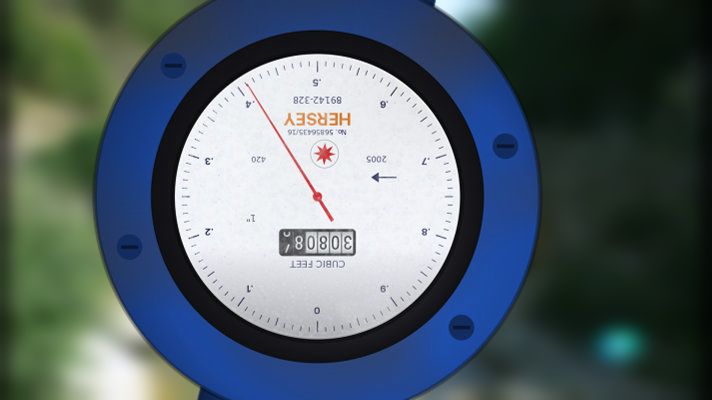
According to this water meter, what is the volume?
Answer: 308087.41 ft³
